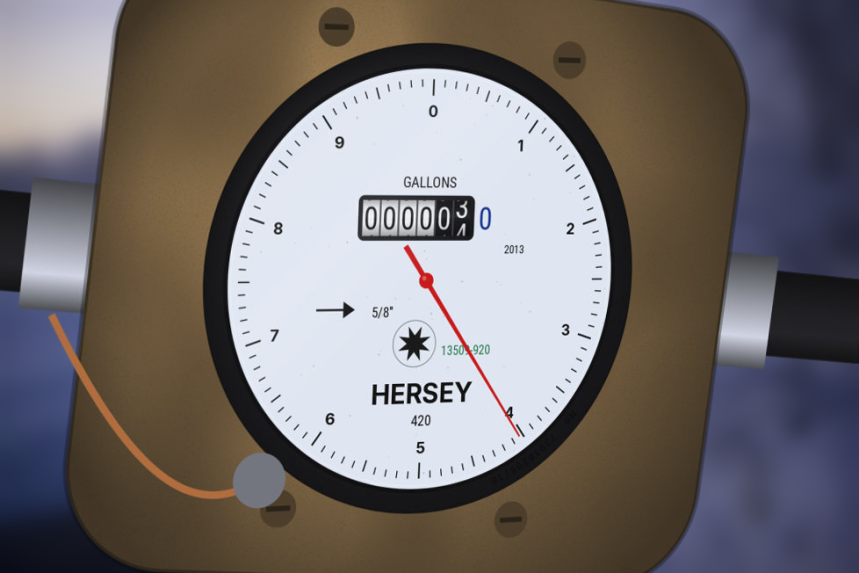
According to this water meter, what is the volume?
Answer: 34.0 gal
